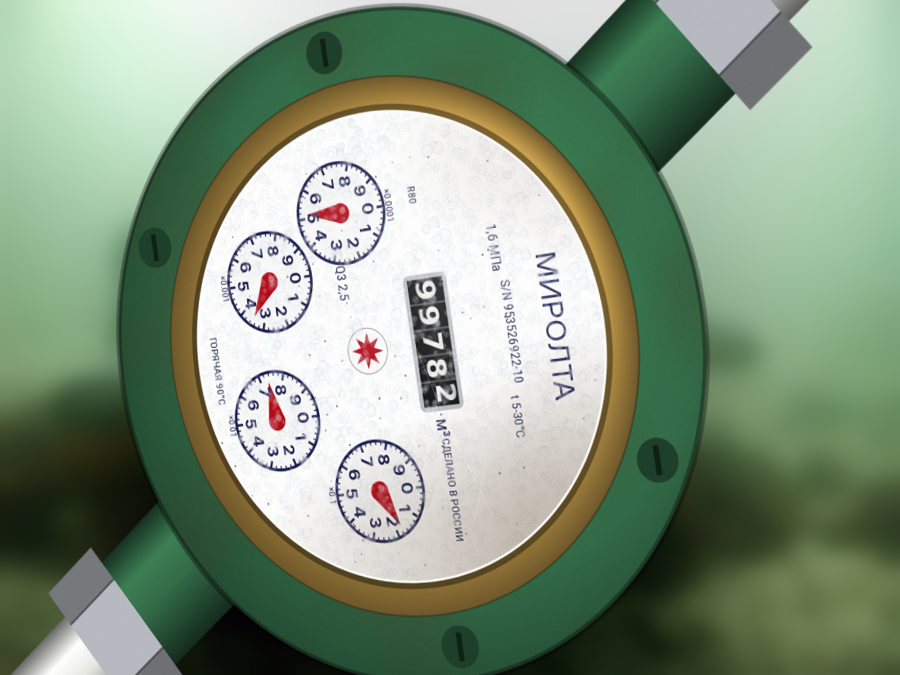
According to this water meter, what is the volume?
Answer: 99782.1735 m³
